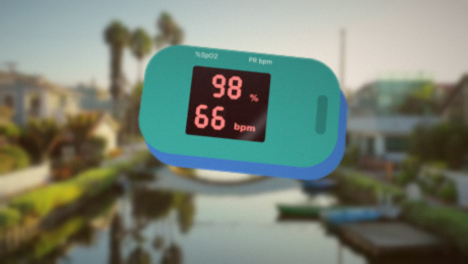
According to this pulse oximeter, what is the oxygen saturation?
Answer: 98 %
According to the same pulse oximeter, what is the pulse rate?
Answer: 66 bpm
